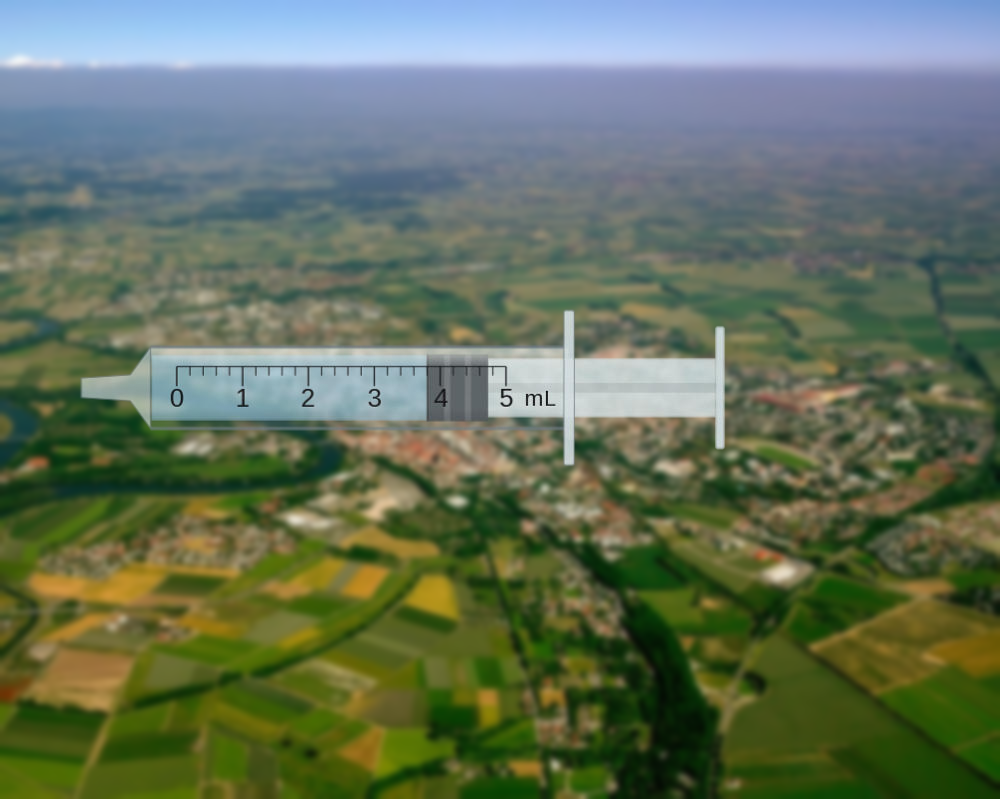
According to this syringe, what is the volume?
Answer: 3.8 mL
